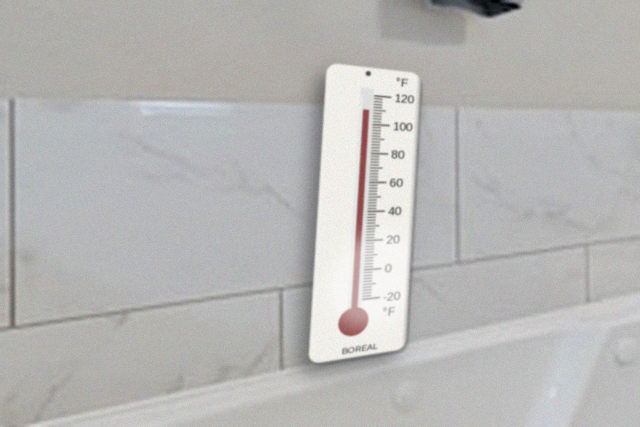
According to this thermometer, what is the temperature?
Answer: 110 °F
